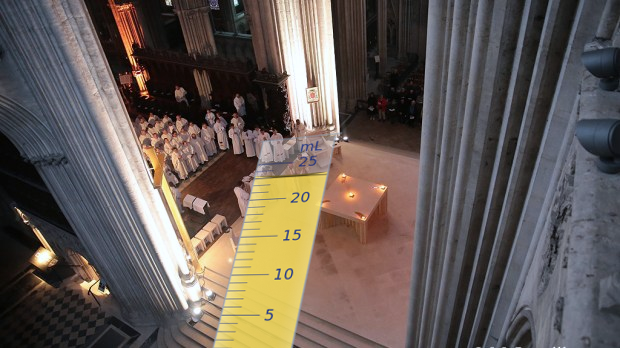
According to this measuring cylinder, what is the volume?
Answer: 23 mL
